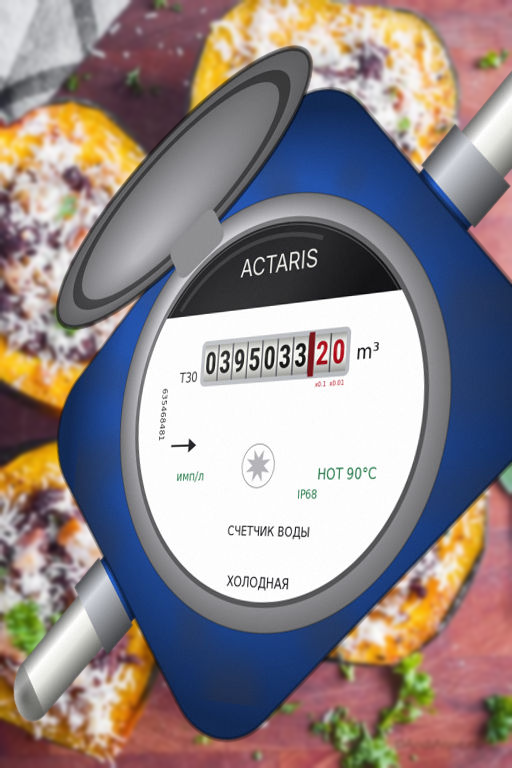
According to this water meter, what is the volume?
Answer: 395033.20 m³
